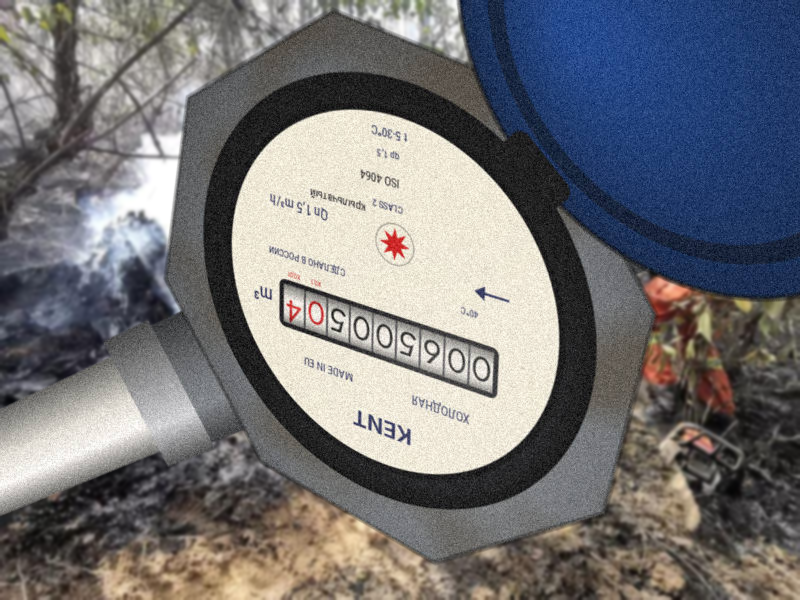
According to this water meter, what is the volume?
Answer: 65005.04 m³
